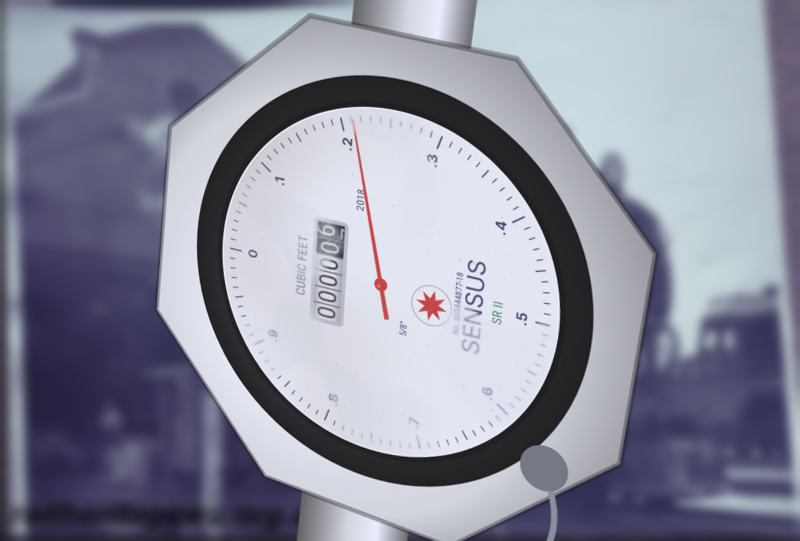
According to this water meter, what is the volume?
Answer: 6.21 ft³
